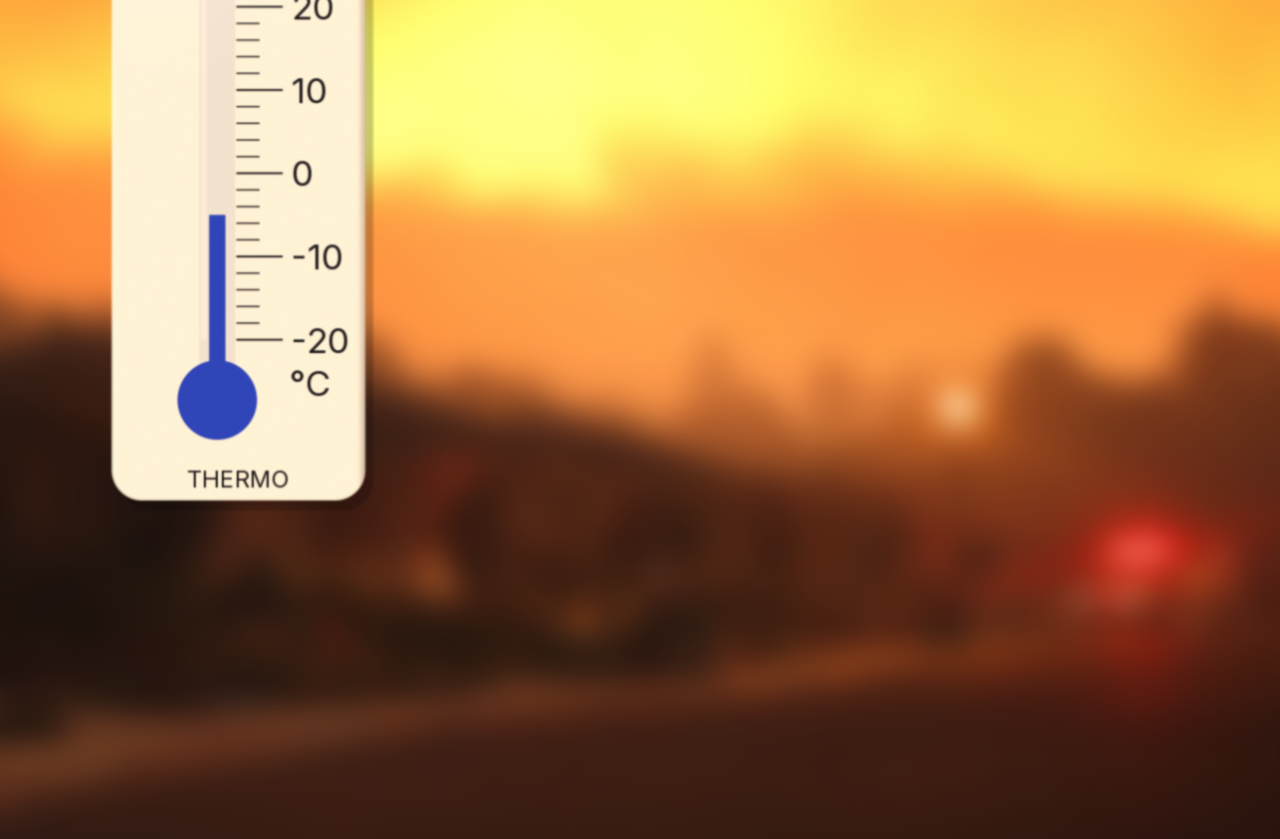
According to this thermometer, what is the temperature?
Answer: -5 °C
